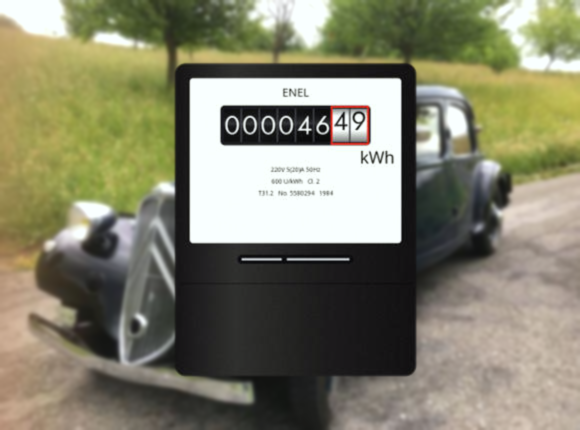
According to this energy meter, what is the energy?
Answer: 46.49 kWh
